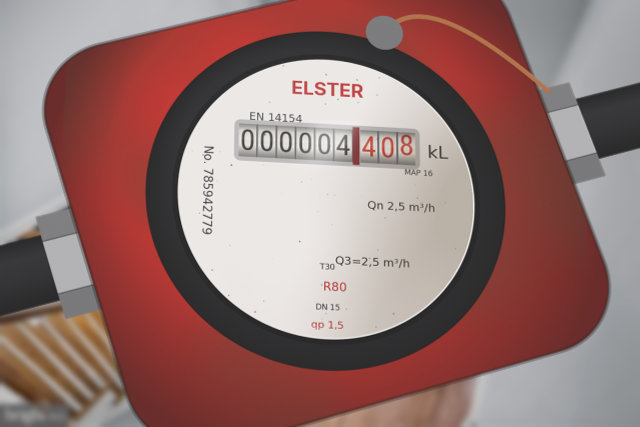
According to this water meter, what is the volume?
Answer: 4.408 kL
